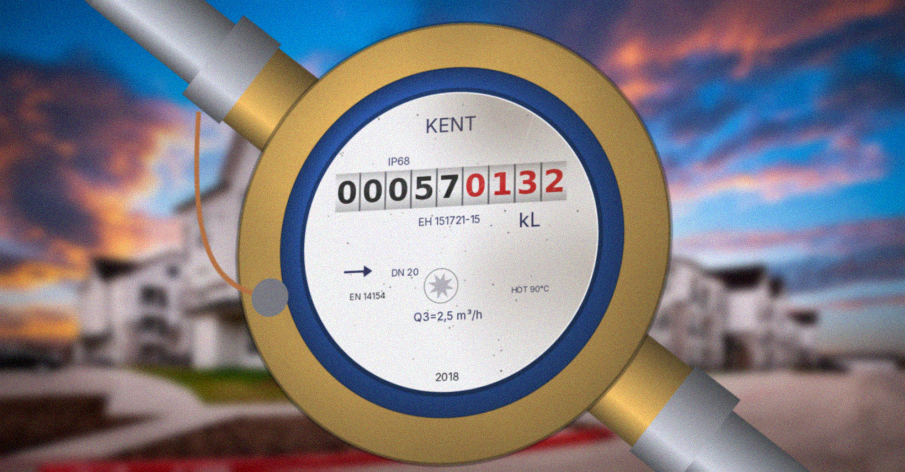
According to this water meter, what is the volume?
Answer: 57.0132 kL
